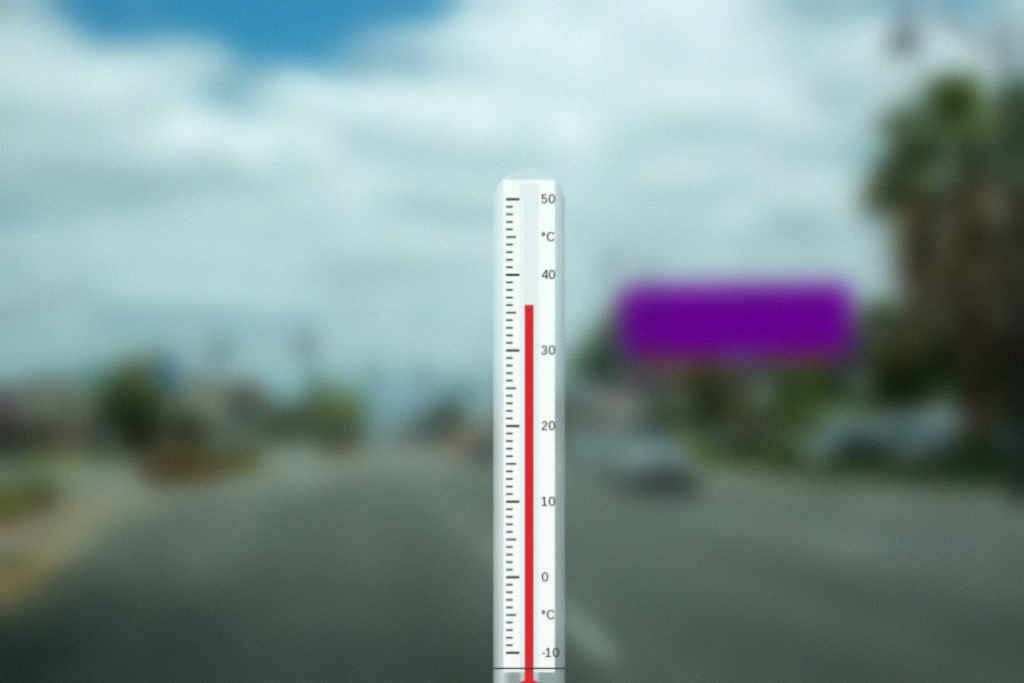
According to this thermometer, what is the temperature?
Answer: 36 °C
